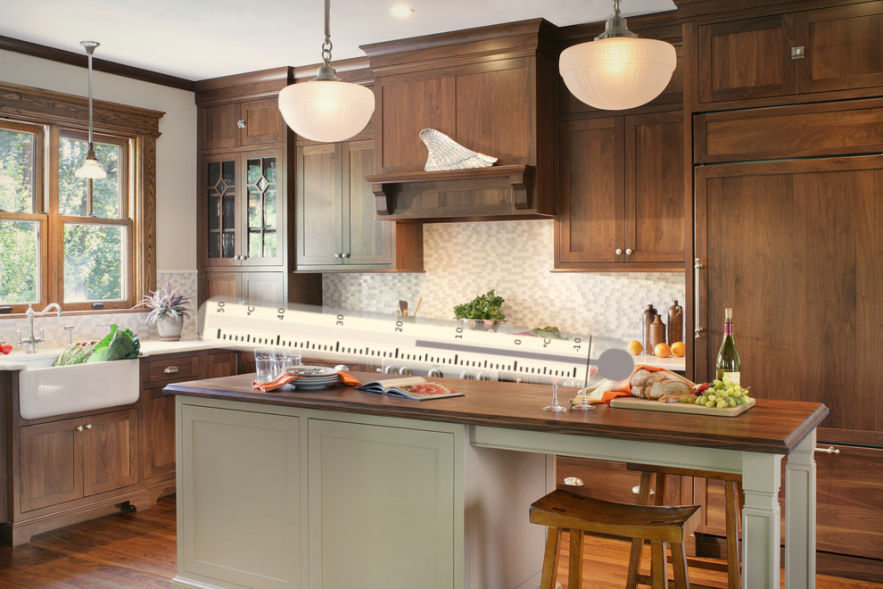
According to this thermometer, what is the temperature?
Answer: 17 °C
